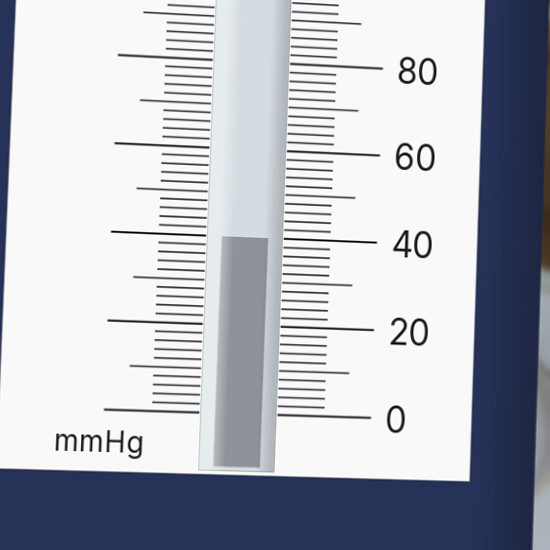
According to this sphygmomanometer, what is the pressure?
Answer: 40 mmHg
